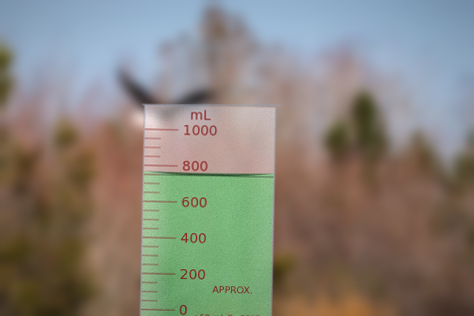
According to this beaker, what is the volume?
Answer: 750 mL
